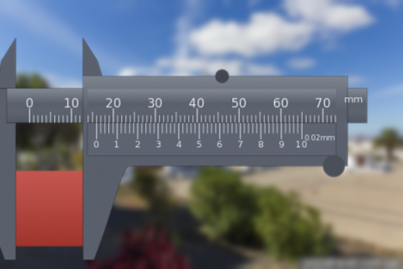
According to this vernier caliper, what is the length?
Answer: 16.0 mm
